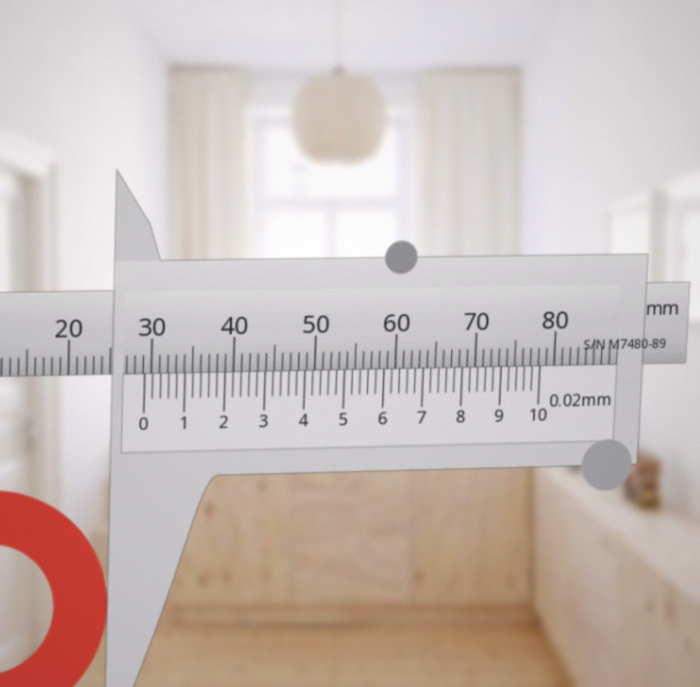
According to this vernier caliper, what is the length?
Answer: 29.2 mm
